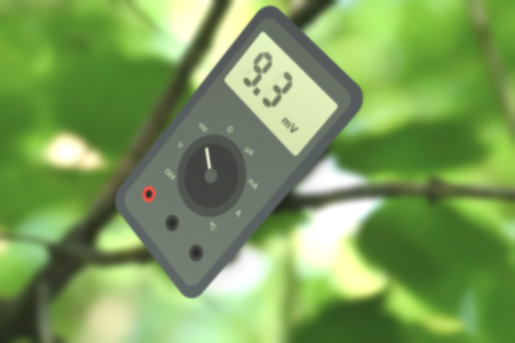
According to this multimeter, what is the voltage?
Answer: 9.3 mV
